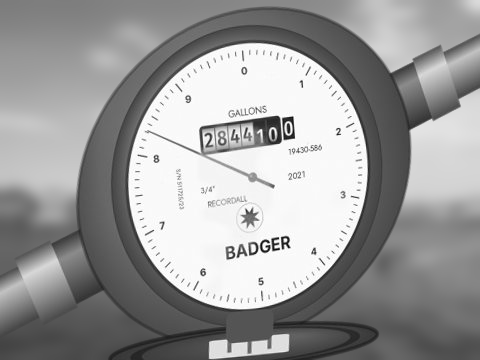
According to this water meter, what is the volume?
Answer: 2844098.3 gal
